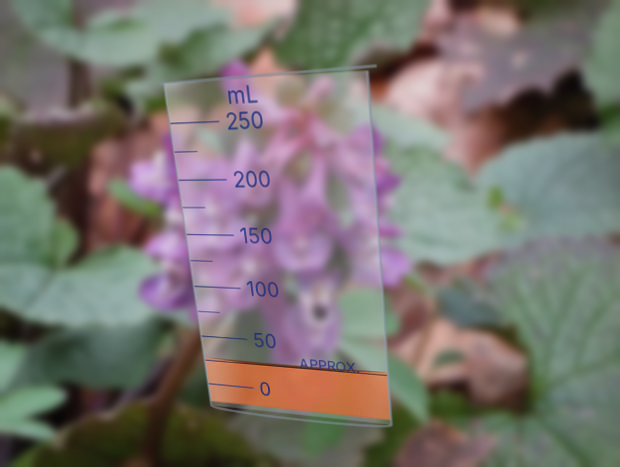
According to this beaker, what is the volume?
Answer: 25 mL
